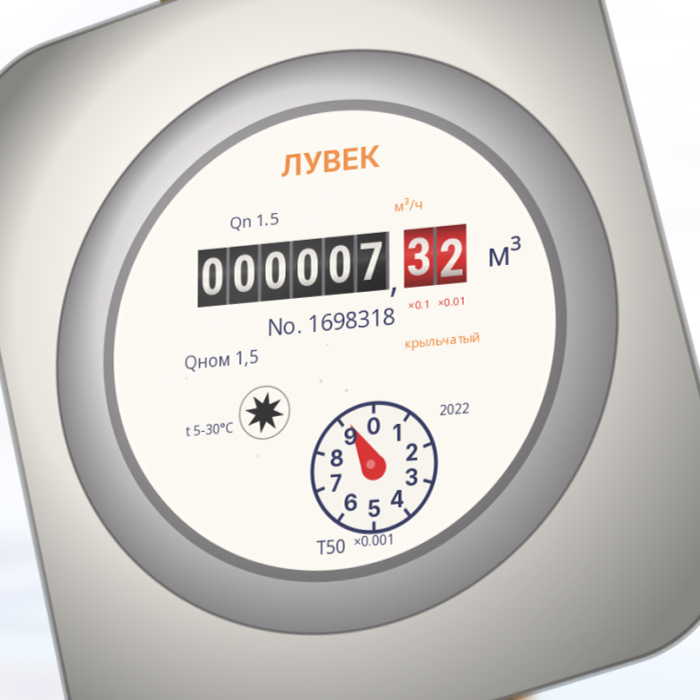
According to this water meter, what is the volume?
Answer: 7.319 m³
